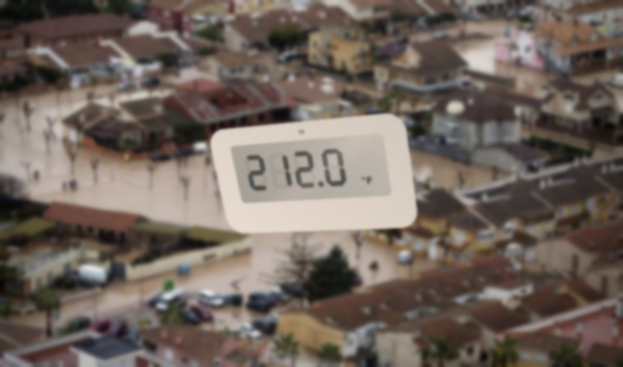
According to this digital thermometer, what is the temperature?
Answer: 212.0 °F
